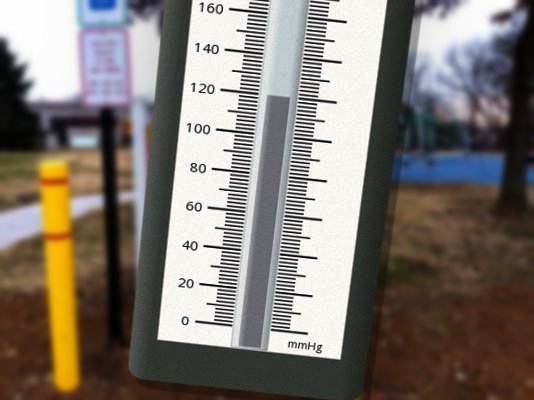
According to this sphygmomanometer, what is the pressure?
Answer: 120 mmHg
